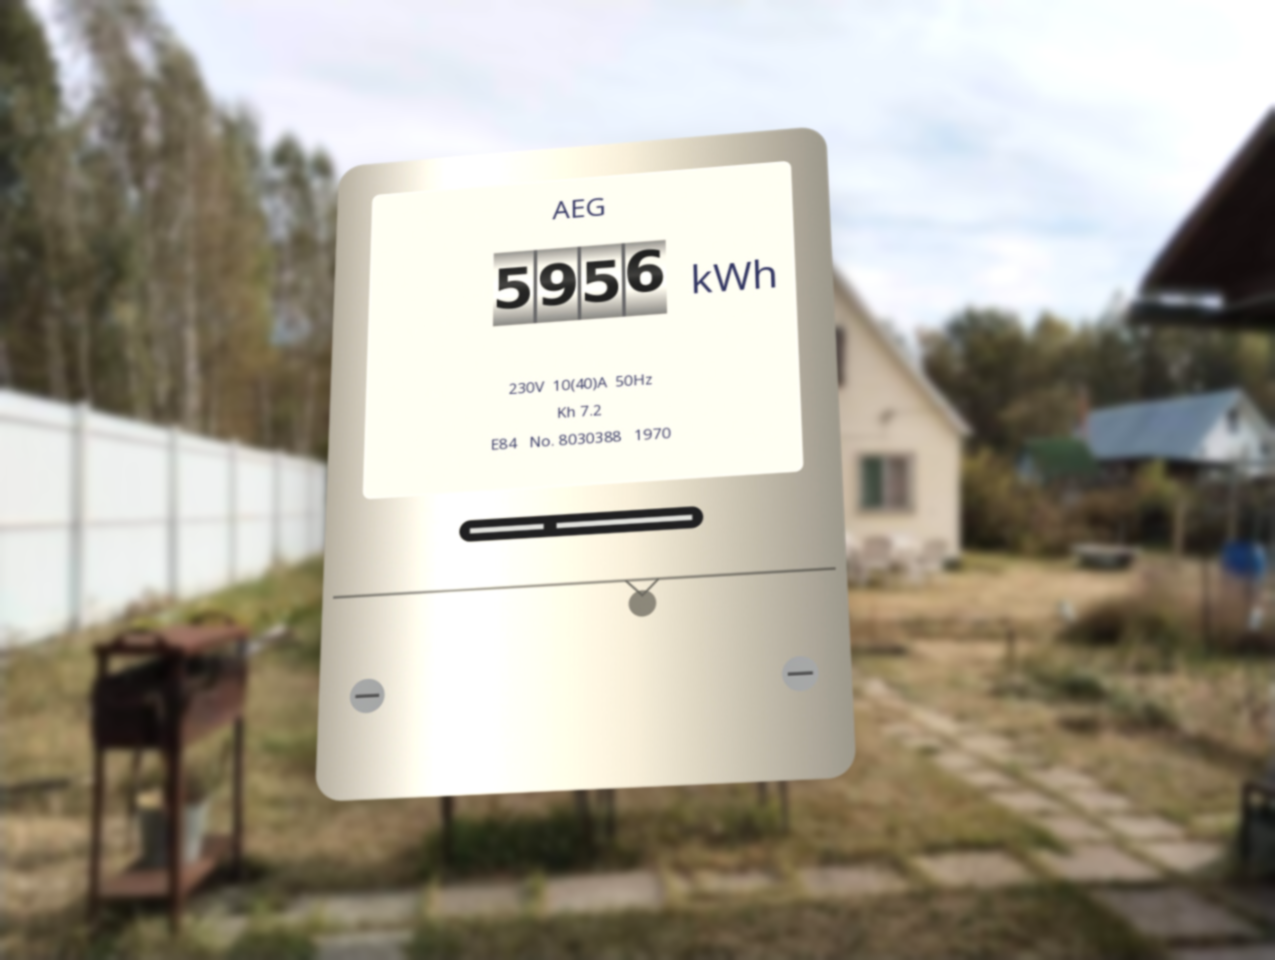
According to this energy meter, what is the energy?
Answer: 5956 kWh
